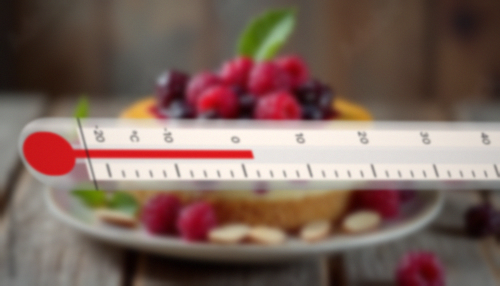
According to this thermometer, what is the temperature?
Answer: 2 °C
